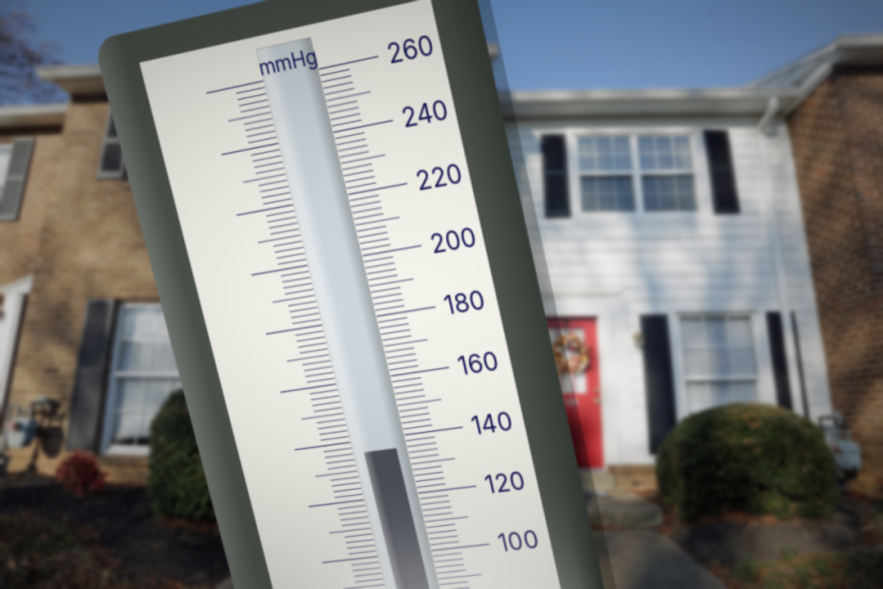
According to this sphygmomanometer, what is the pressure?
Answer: 136 mmHg
